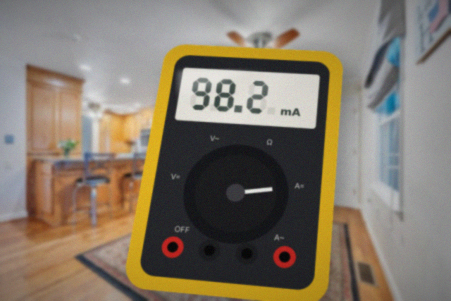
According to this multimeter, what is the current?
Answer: 98.2 mA
